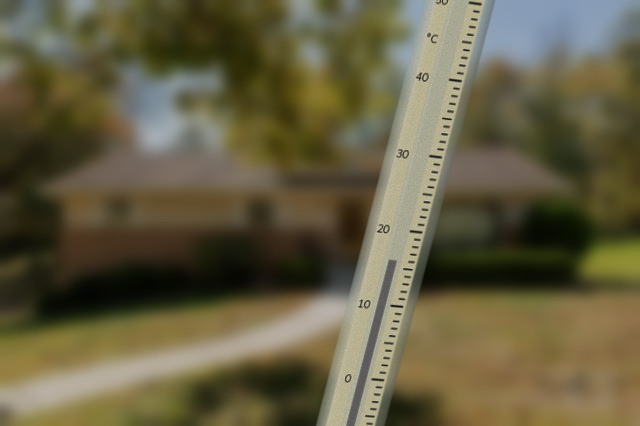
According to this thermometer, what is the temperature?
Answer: 16 °C
